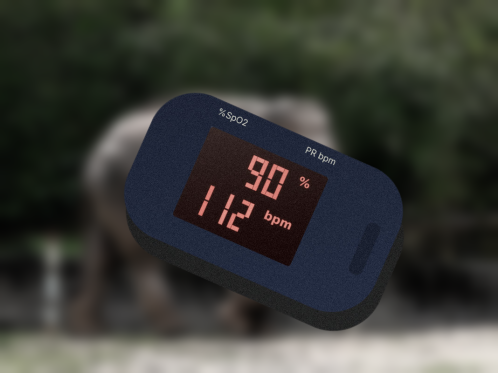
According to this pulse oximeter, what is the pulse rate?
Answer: 112 bpm
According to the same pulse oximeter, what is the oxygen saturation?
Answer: 90 %
